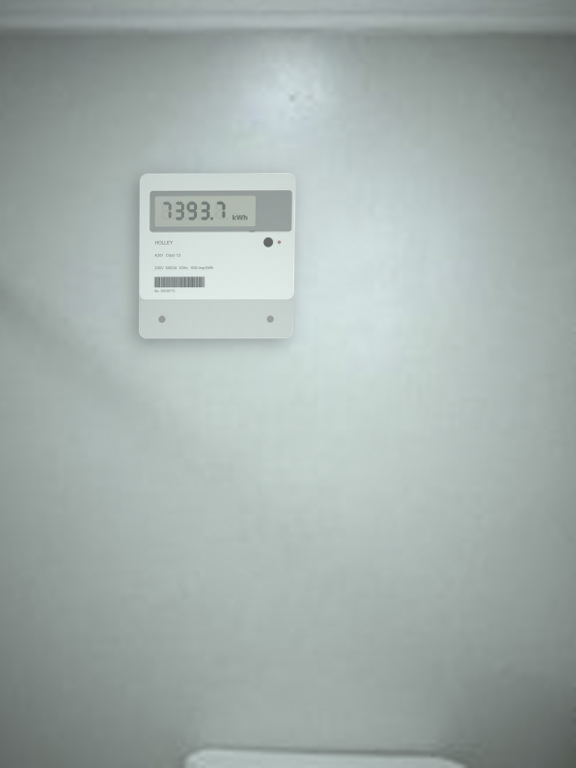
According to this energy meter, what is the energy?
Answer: 7393.7 kWh
